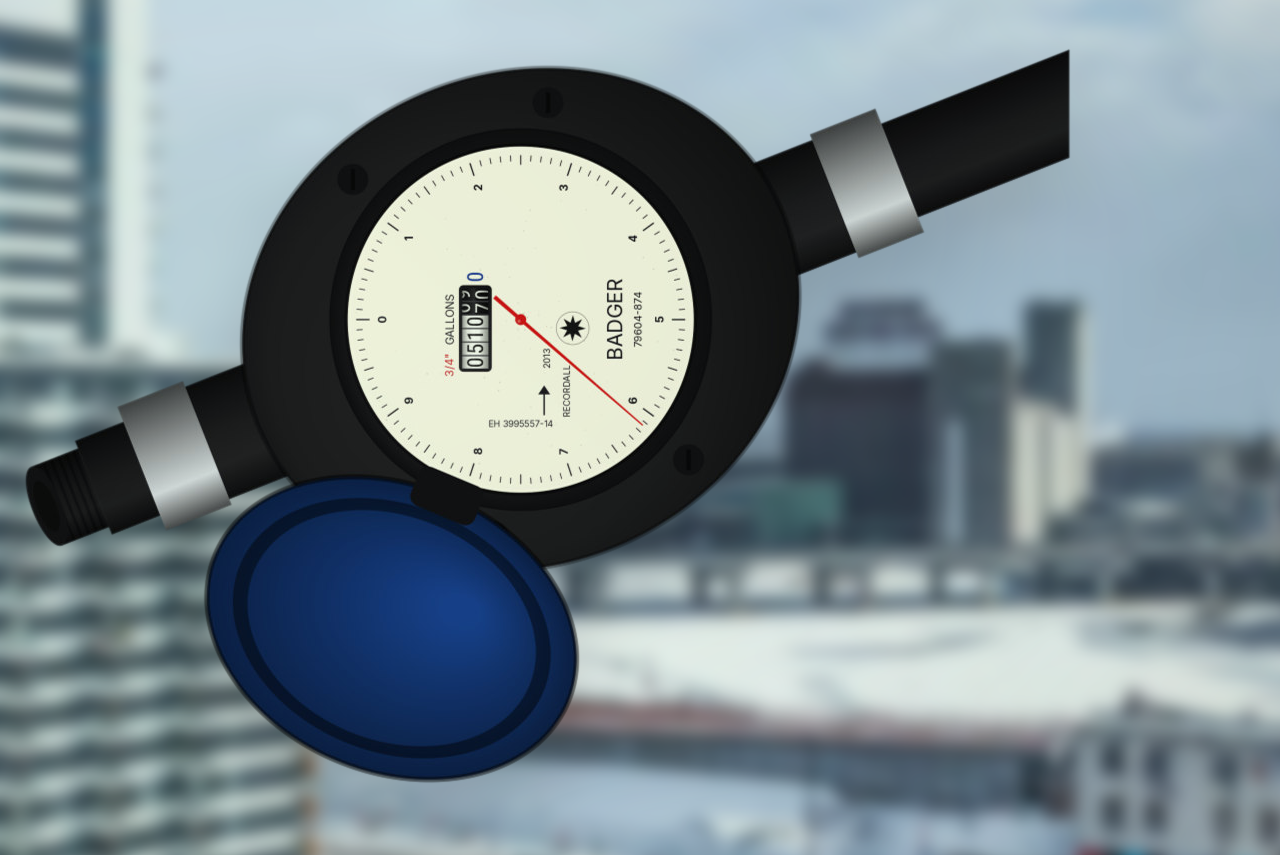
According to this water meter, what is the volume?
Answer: 510696.1 gal
